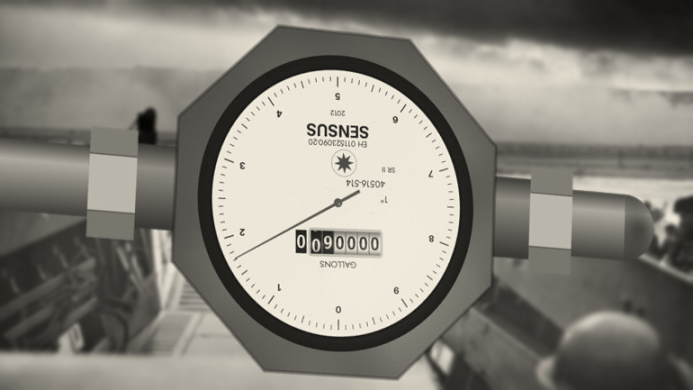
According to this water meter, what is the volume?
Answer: 601.7 gal
